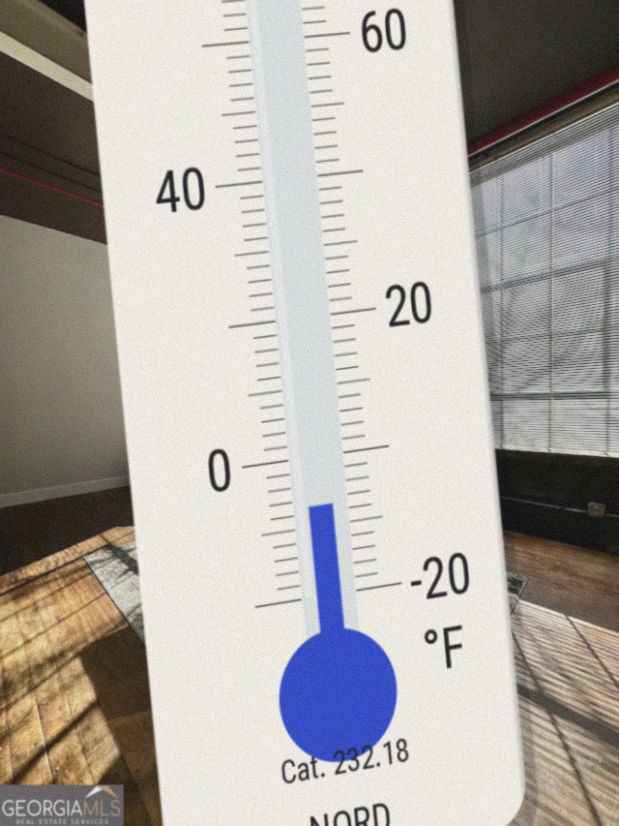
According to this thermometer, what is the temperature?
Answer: -7 °F
